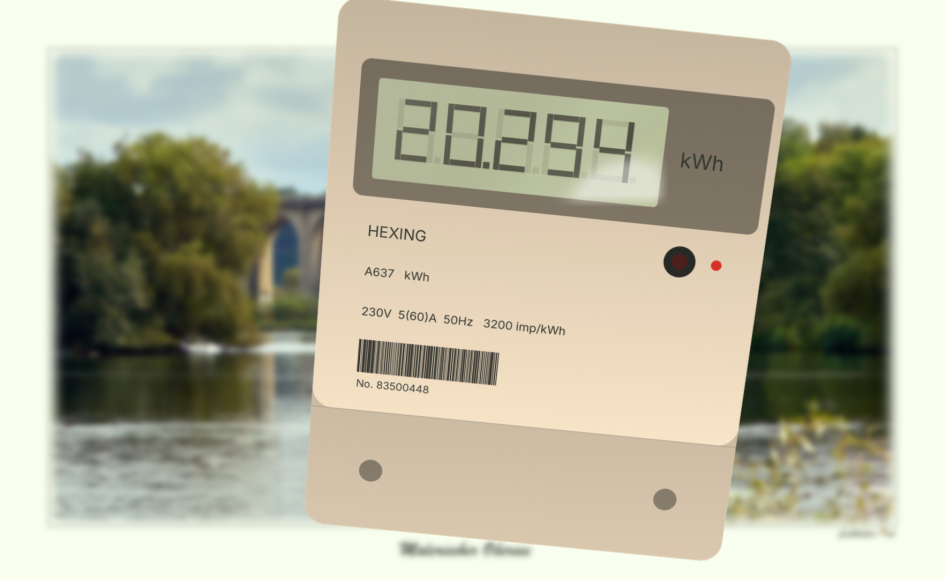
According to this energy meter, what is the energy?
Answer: 20.294 kWh
